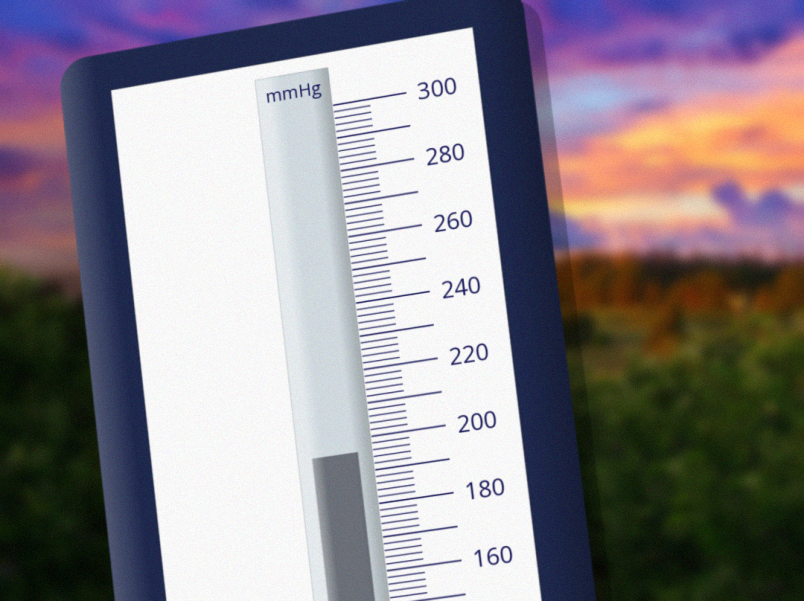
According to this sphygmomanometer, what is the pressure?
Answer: 196 mmHg
